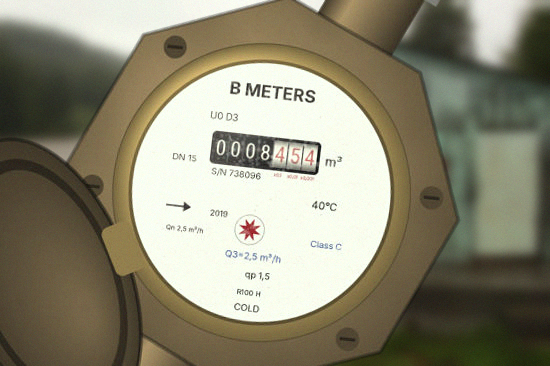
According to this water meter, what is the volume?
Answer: 8.454 m³
